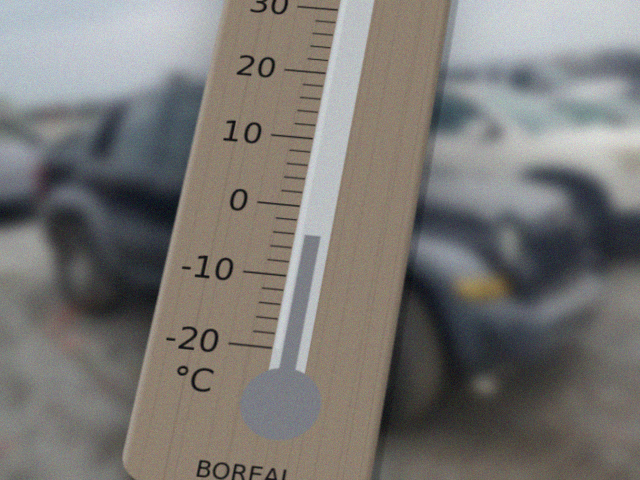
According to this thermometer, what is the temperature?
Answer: -4 °C
